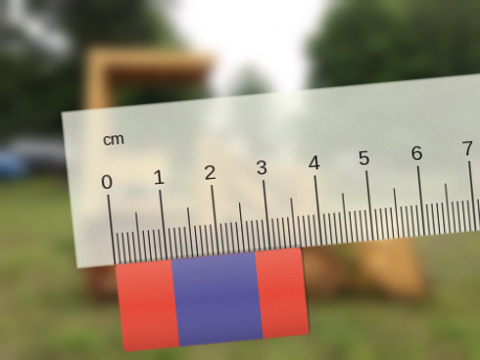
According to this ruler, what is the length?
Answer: 3.6 cm
